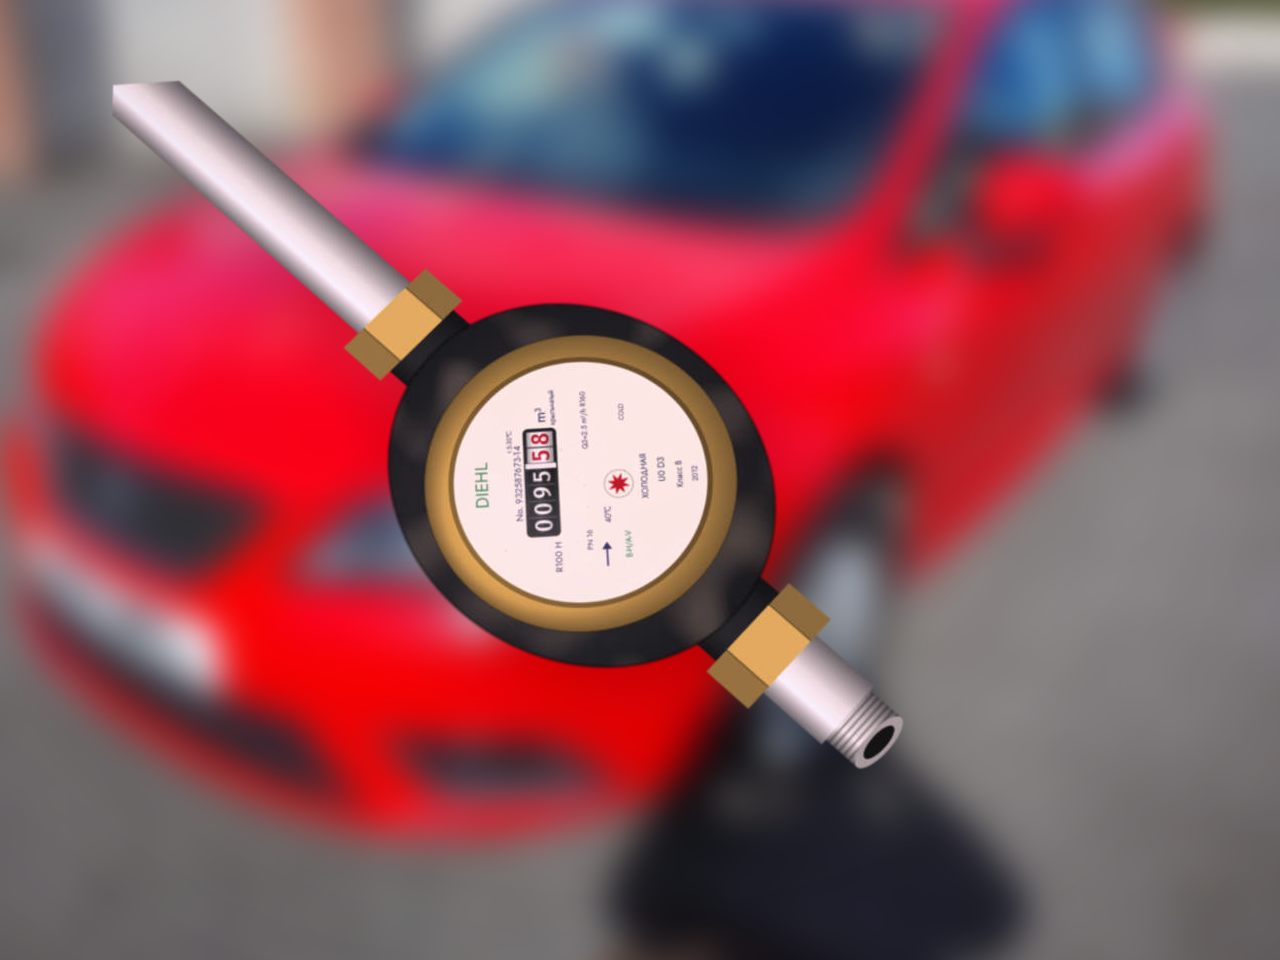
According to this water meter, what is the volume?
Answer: 95.58 m³
